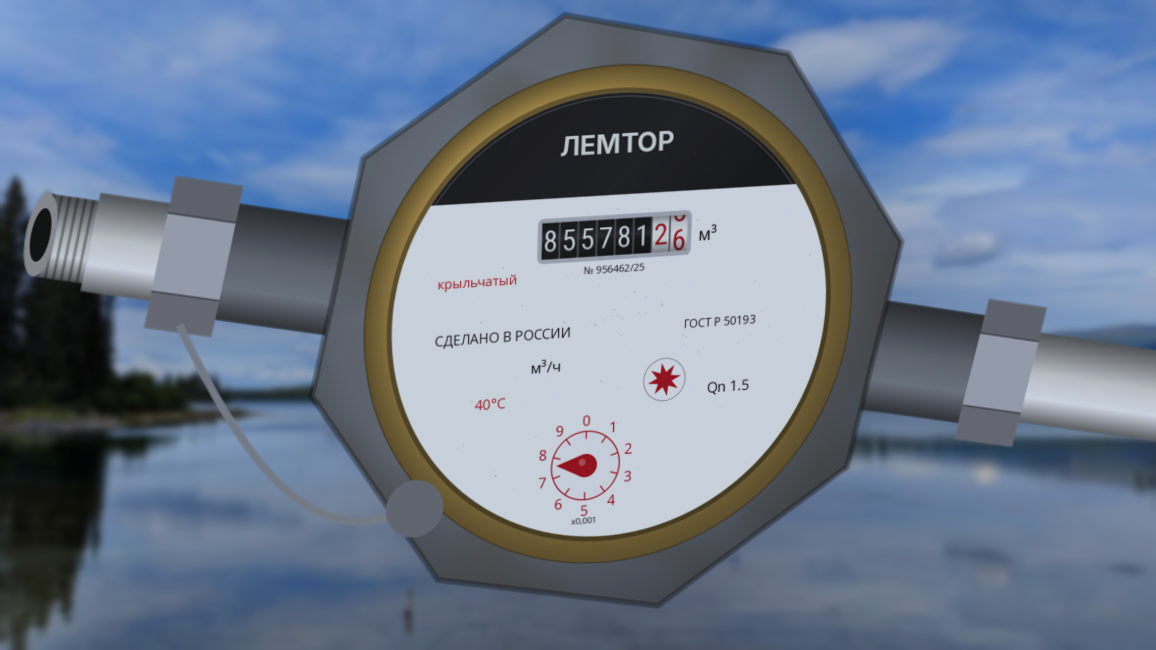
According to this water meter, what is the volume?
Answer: 855781.257 m³
